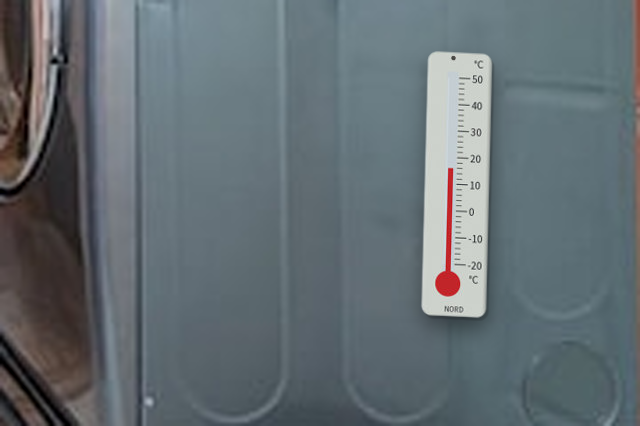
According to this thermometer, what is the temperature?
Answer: 16 °C
